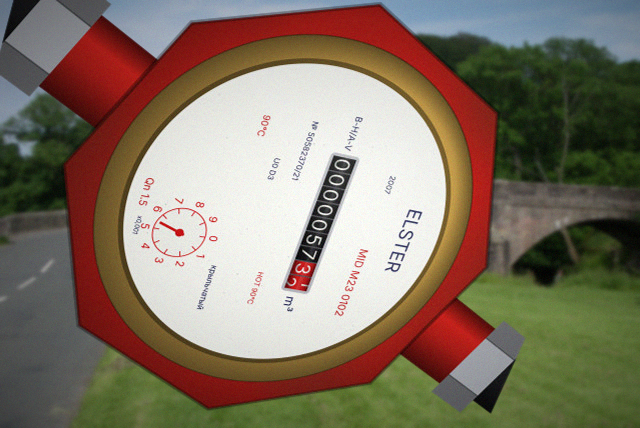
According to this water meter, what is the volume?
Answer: 57.315 m³
